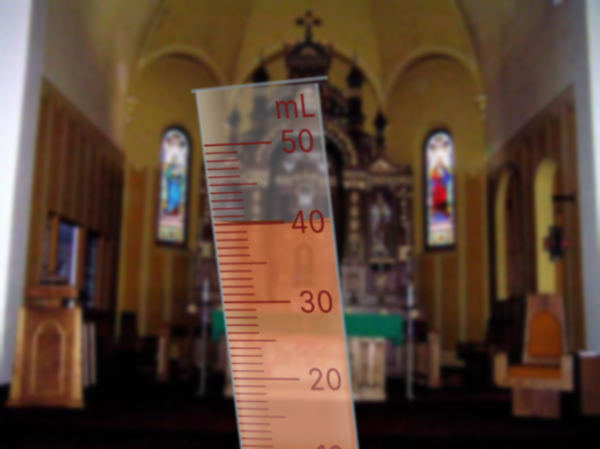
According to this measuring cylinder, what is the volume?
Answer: 40 mL
